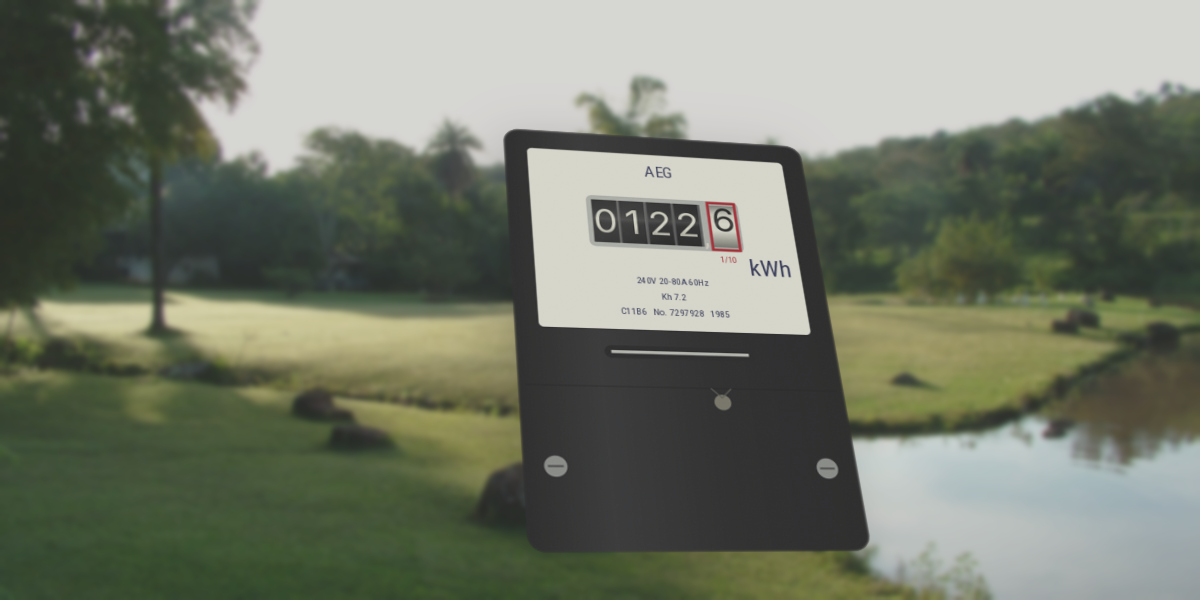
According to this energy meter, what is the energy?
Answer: 122.6 kWh
